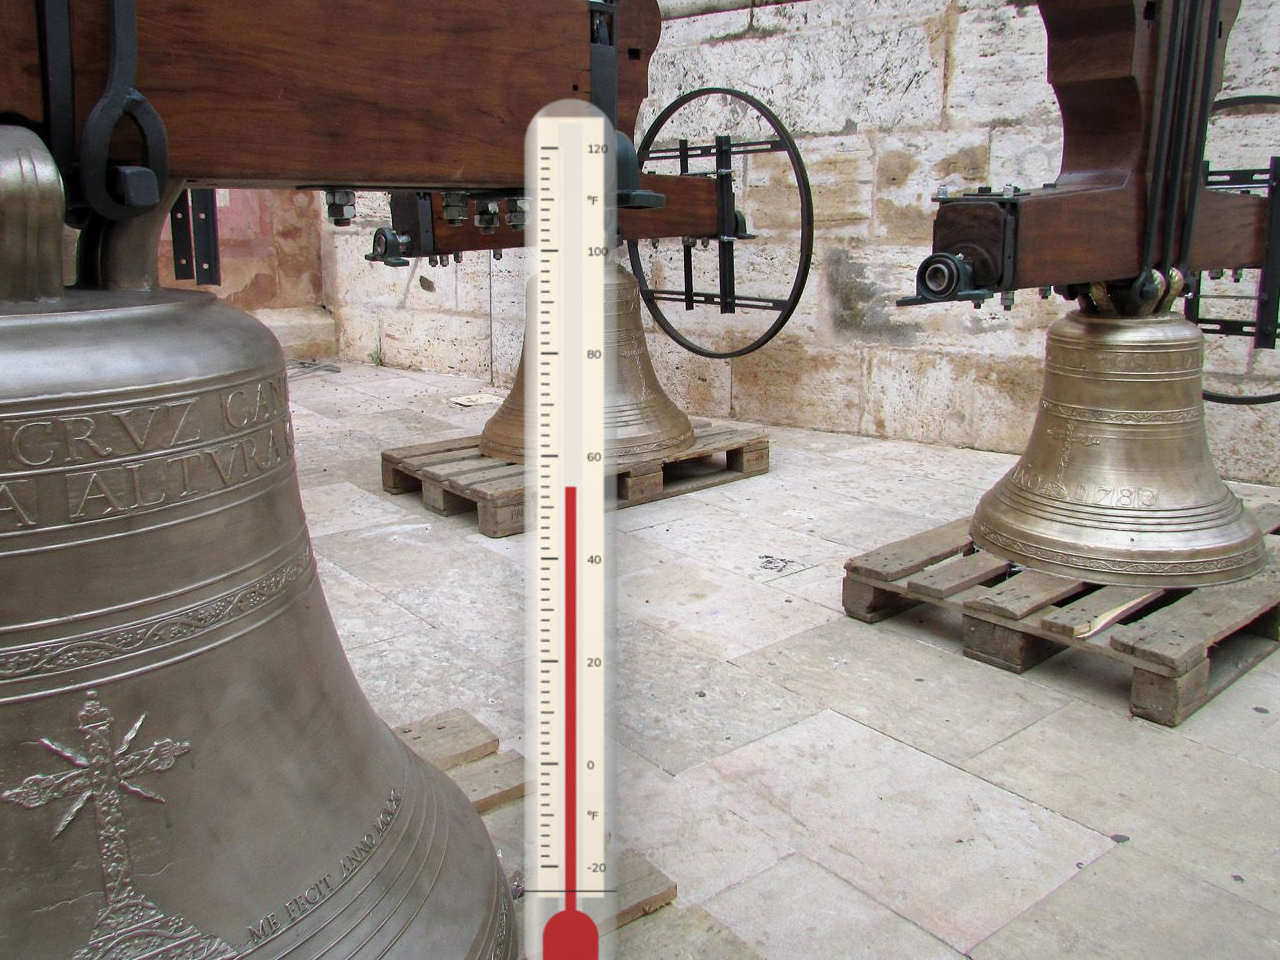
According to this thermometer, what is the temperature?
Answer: 54 °F
